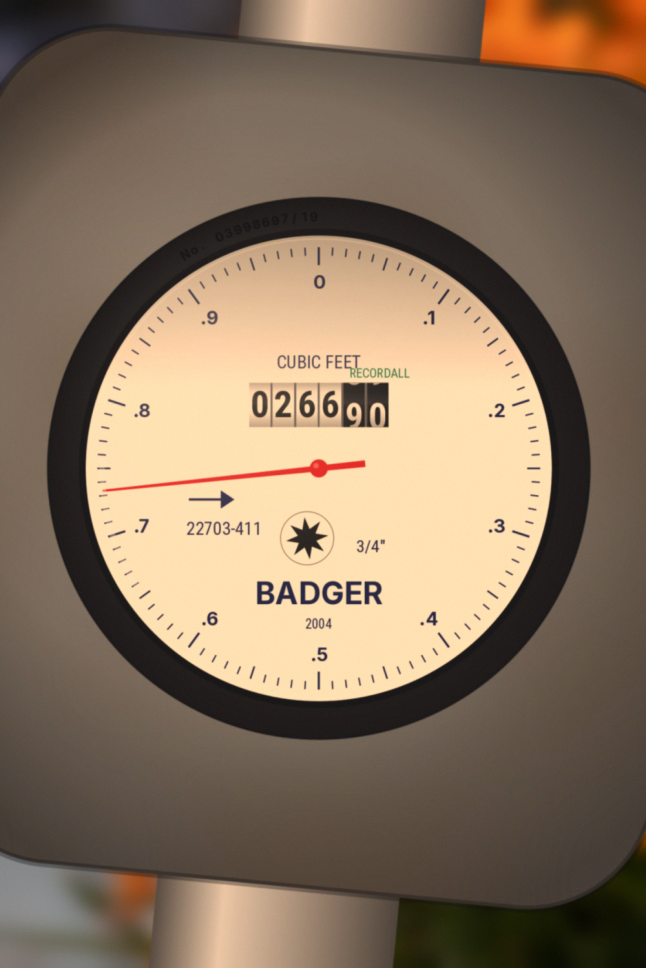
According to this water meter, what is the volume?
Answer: 26689.73 ft³
